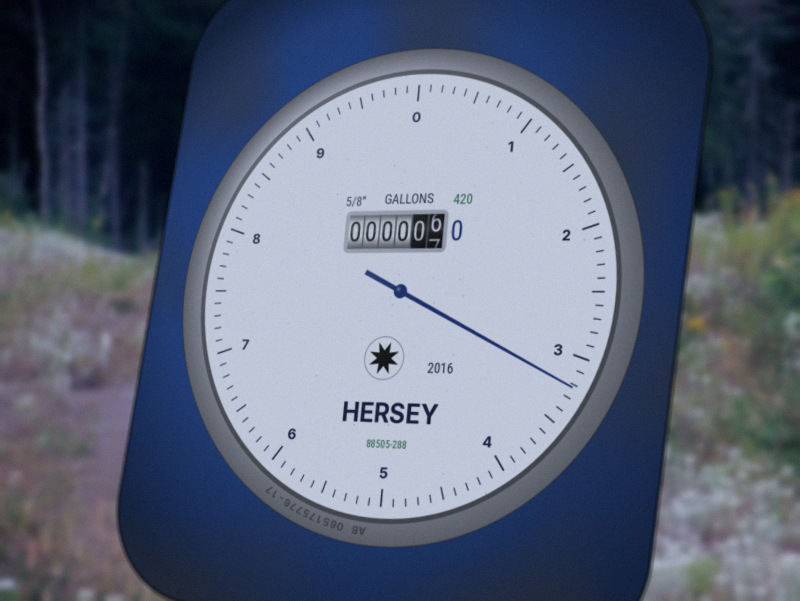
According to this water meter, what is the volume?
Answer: 63.2 gal
